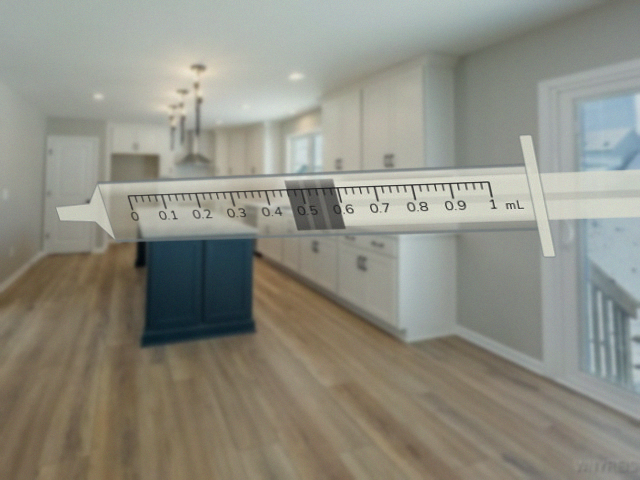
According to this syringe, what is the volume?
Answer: 0.46 mL
